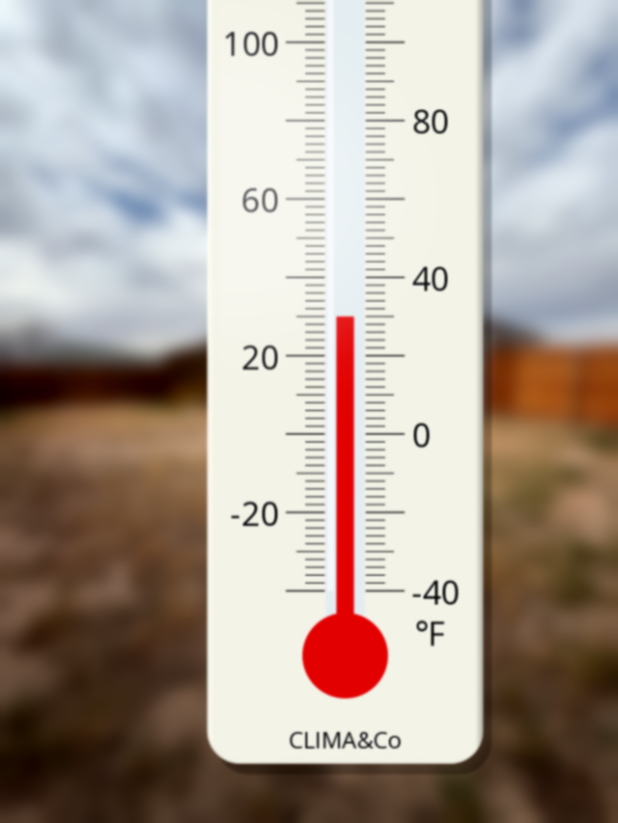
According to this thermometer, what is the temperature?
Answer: 30 °F
